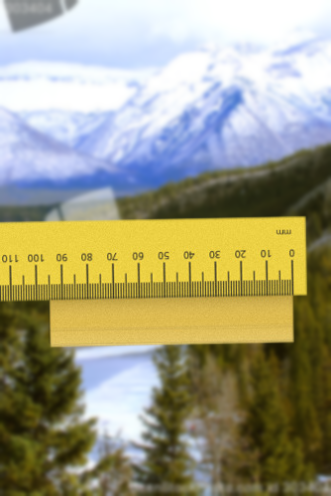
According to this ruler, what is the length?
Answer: 95 mm
